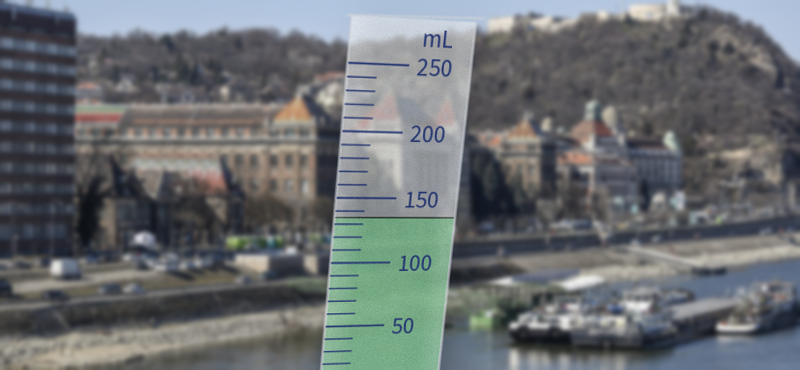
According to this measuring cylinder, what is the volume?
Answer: 135 mL
